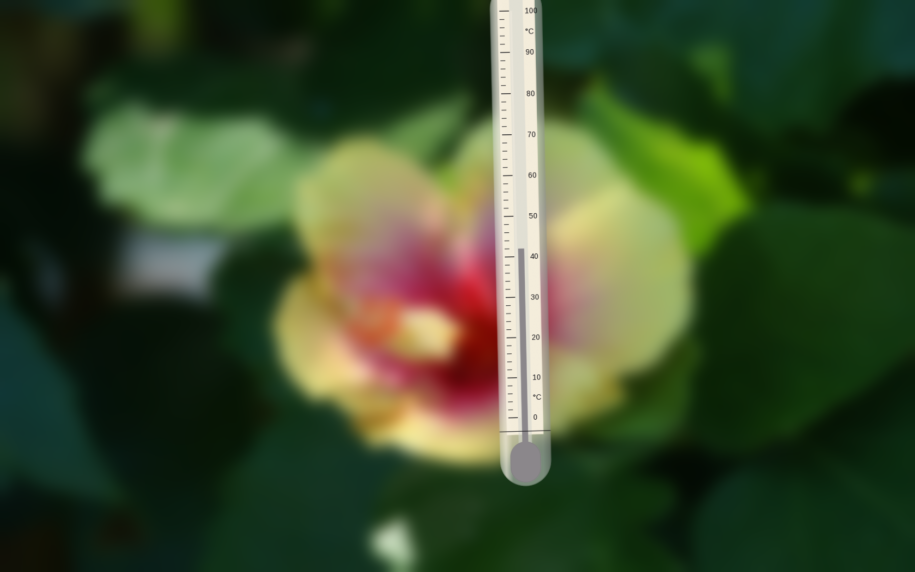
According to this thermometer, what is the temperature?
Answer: 42 °C
